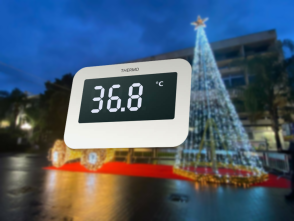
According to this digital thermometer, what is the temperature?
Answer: 36.8 °C
